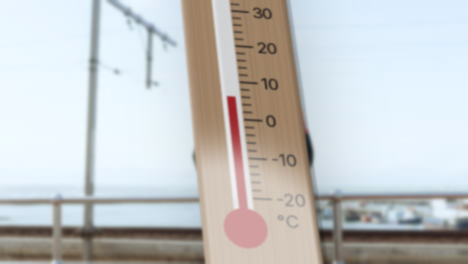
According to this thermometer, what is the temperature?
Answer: 6 °C
